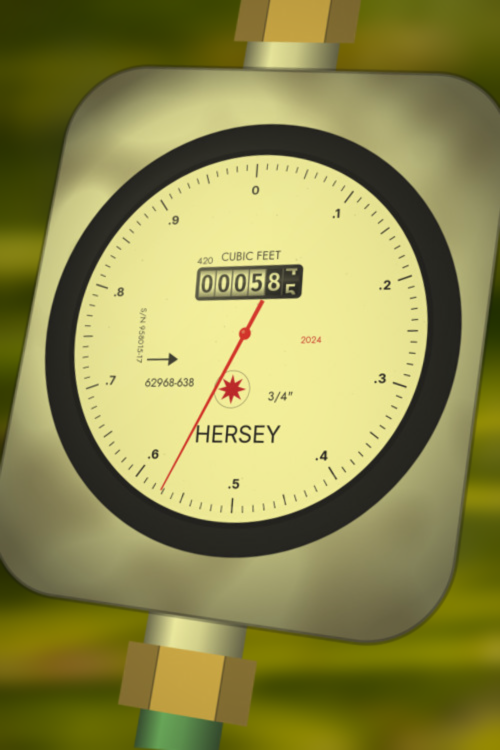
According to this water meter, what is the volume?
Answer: 584.57 ft³
